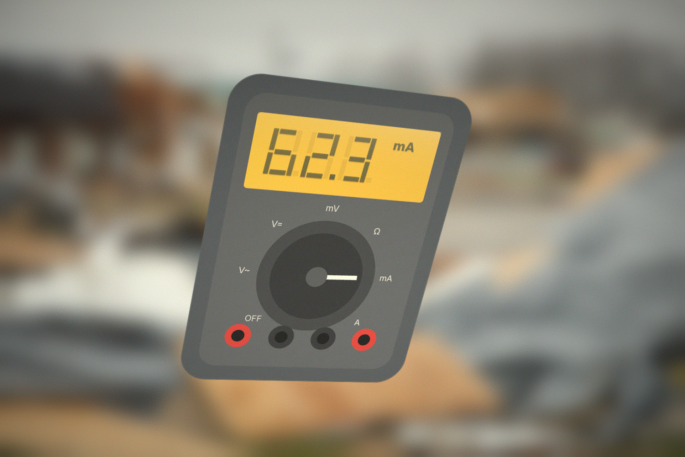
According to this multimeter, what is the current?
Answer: 62.3 mA
